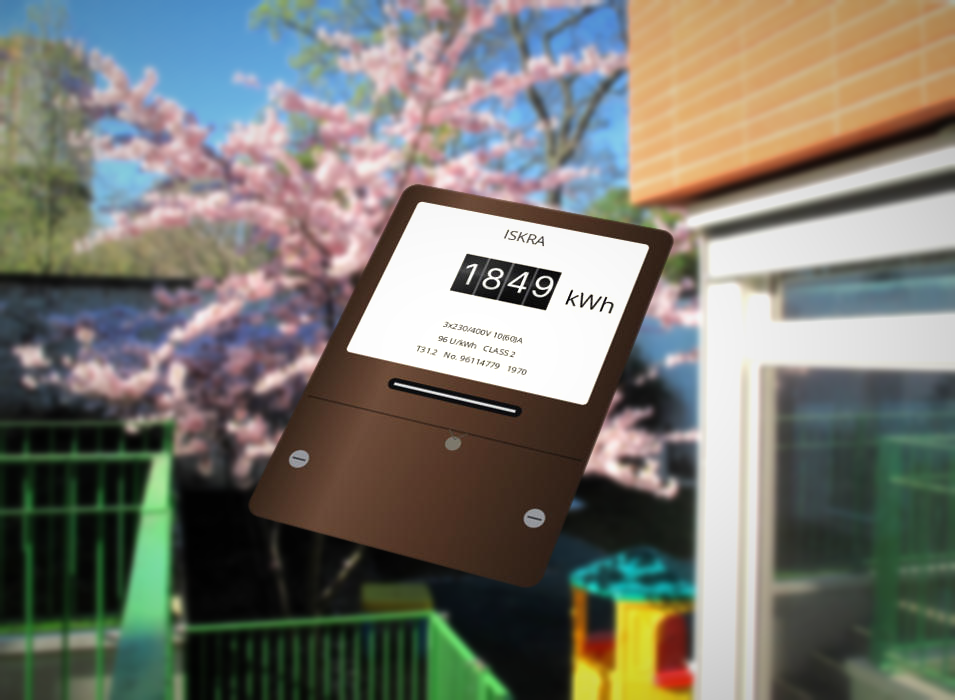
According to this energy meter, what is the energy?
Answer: 1849 kWh
